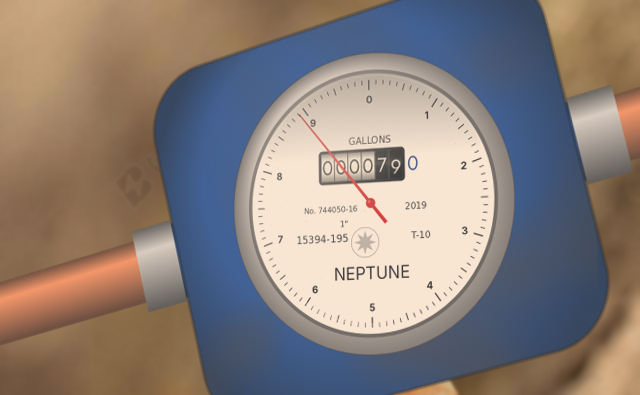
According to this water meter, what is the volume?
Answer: 788.9 gal
